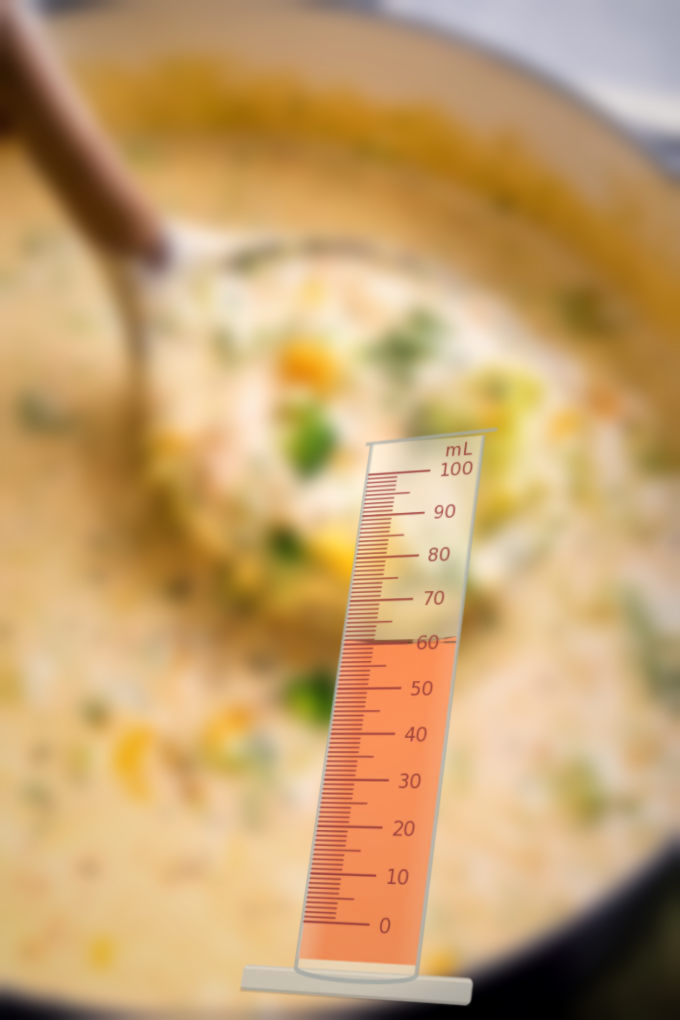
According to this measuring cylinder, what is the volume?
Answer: 60 mL
